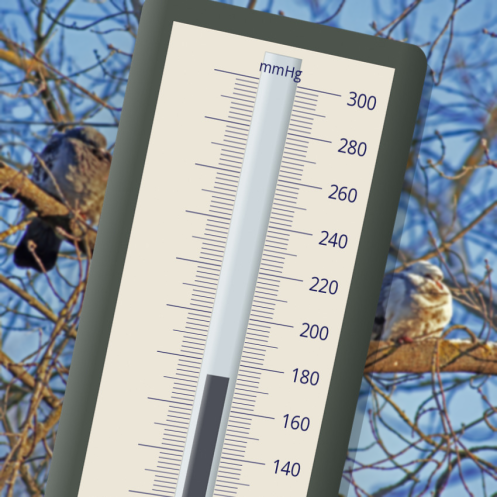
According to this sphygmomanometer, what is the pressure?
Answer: 174 mmHg
